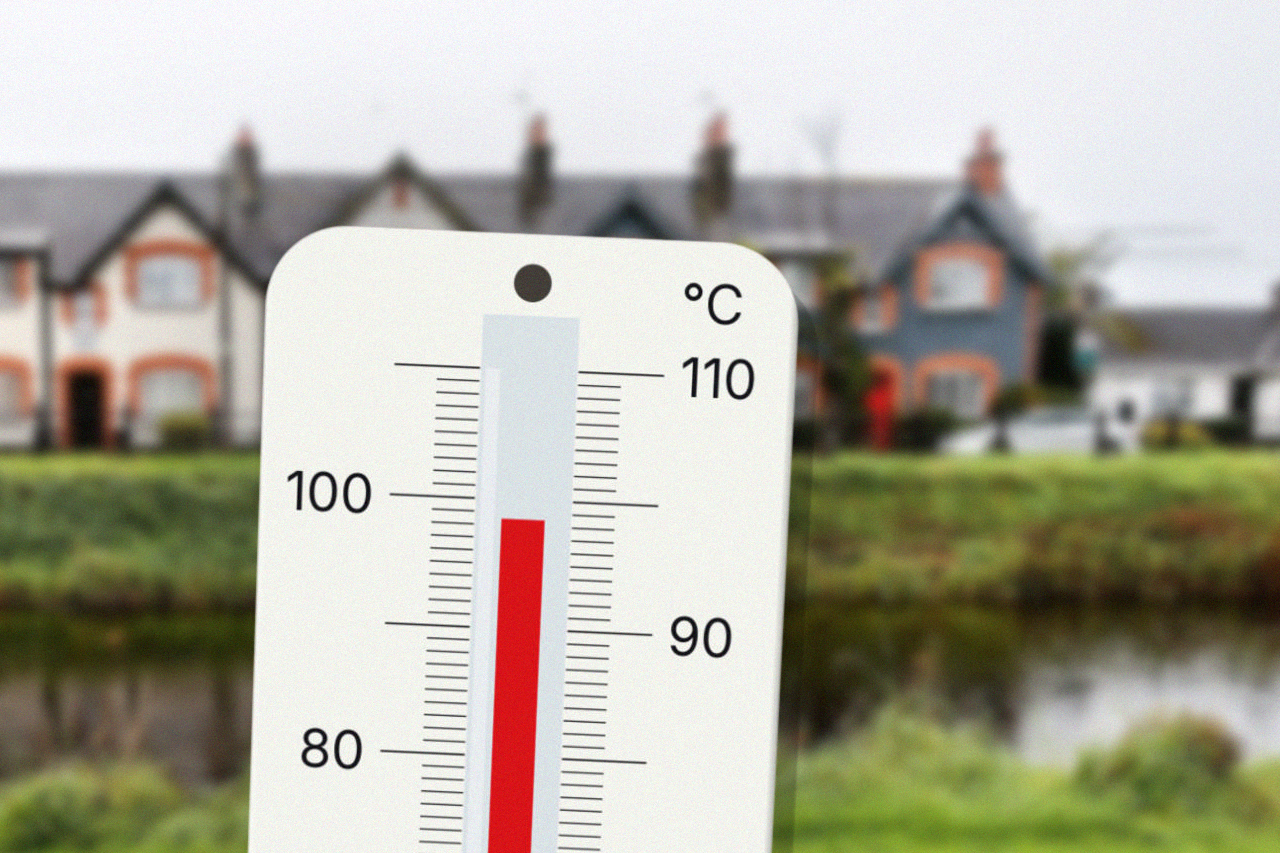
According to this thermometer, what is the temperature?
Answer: 98.5 °C
